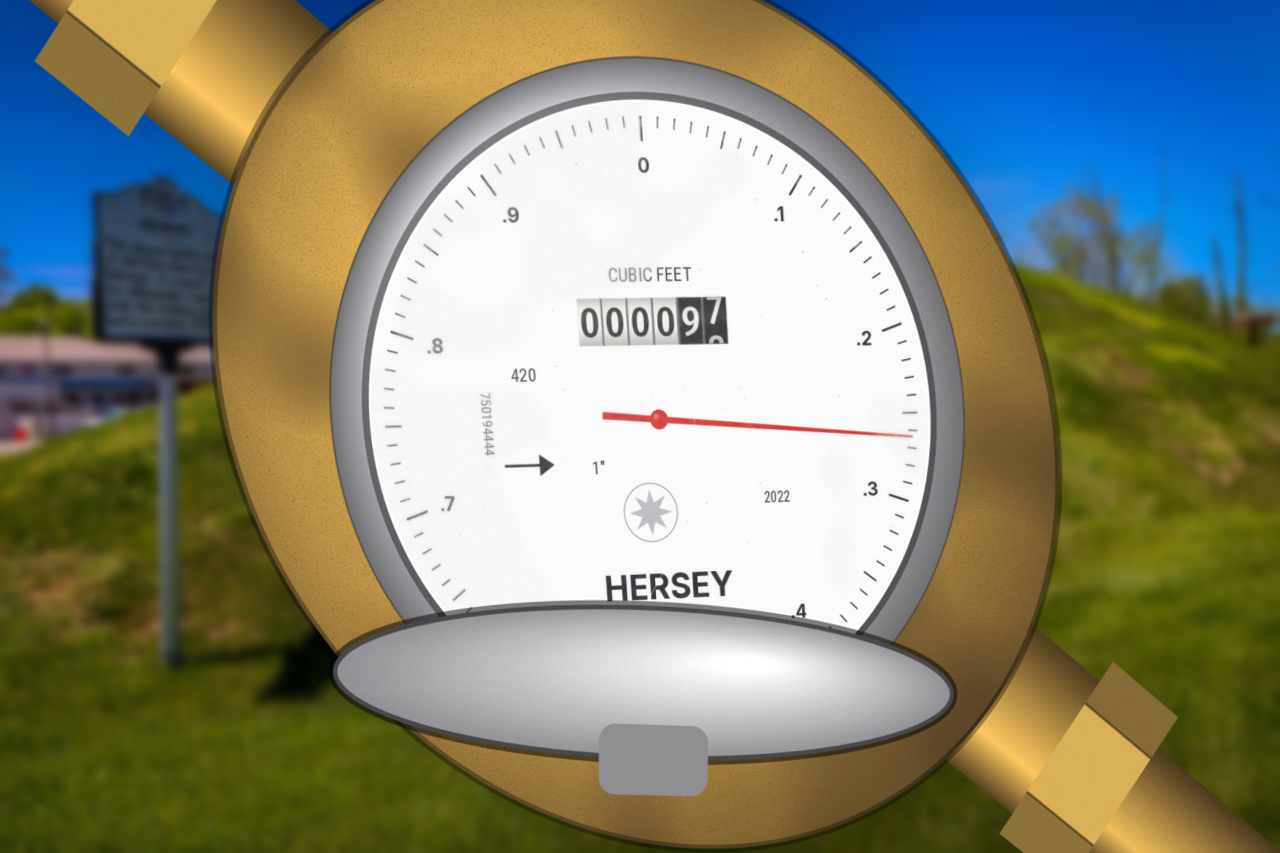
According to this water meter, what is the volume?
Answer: 97.26 ft³
